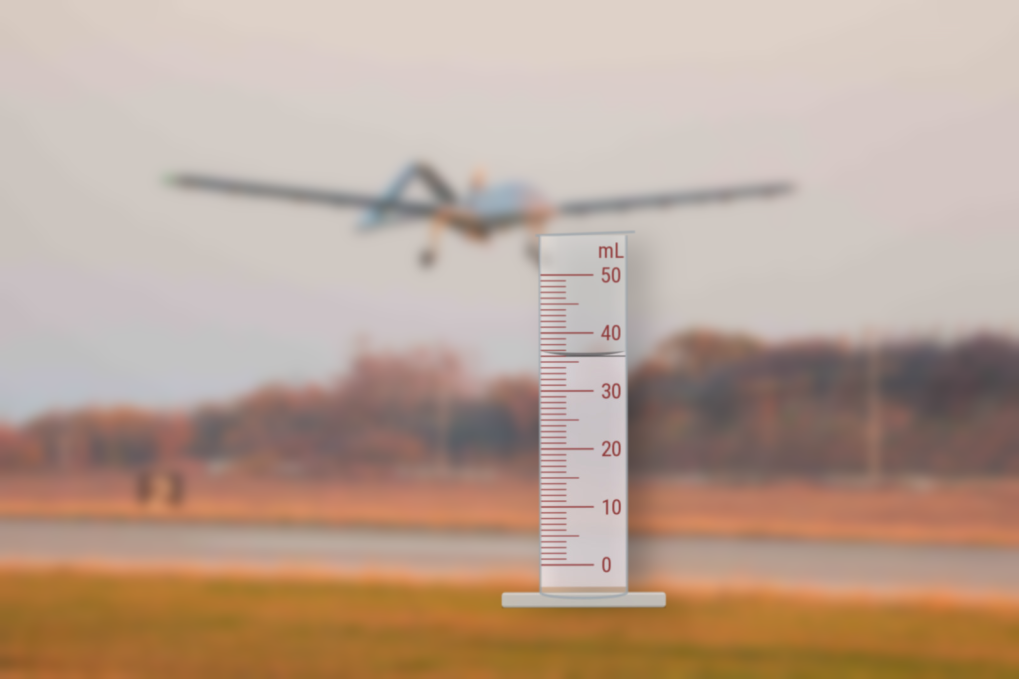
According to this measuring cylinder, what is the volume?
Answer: 36 mL
